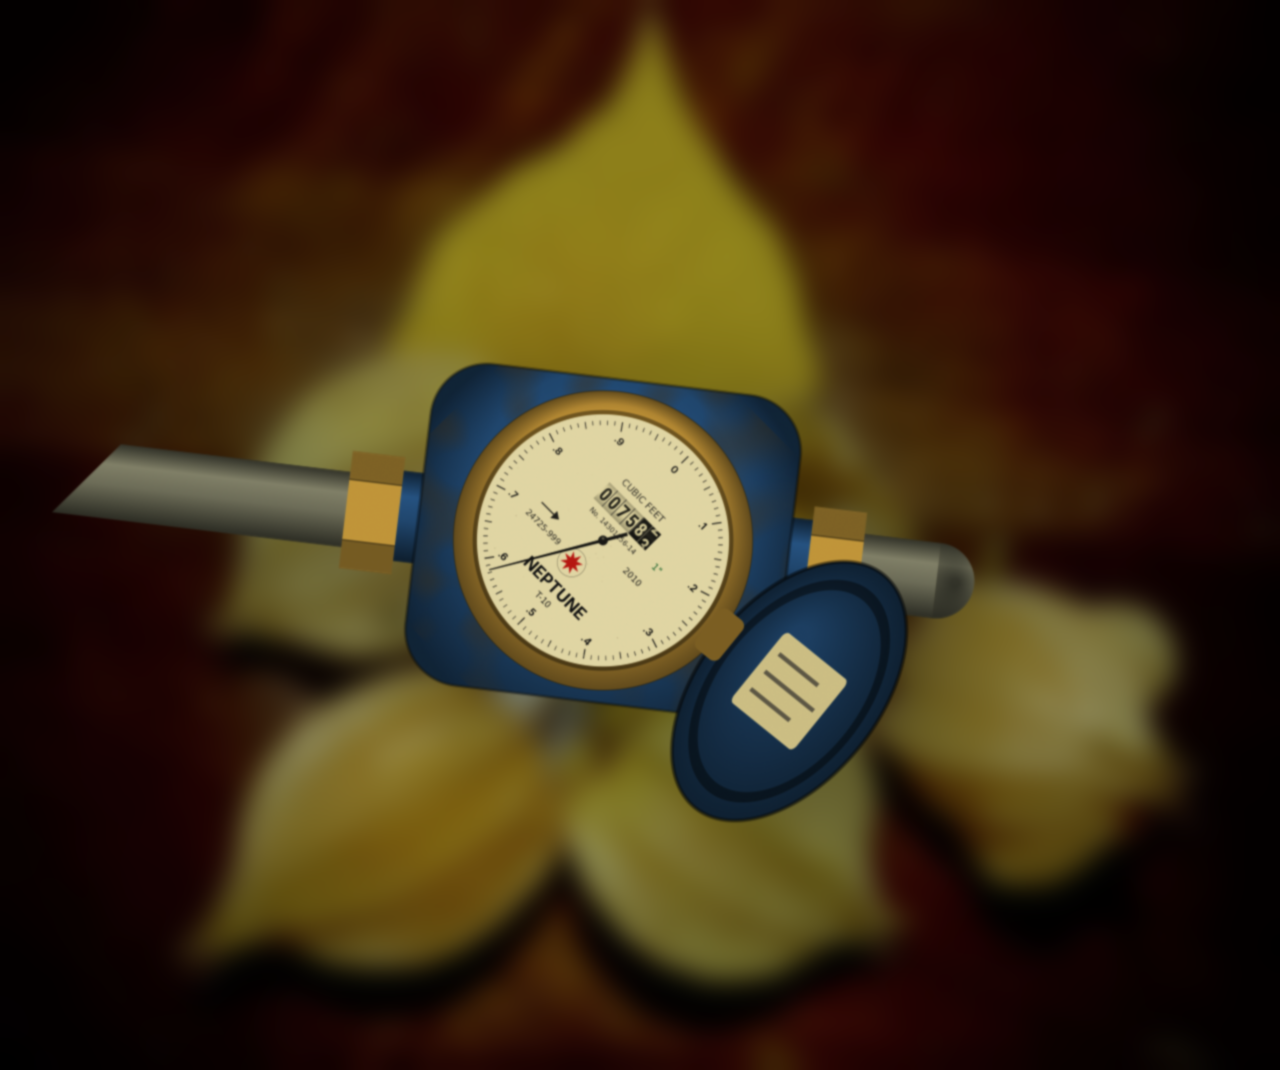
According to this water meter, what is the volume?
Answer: 7582.58 ft³
